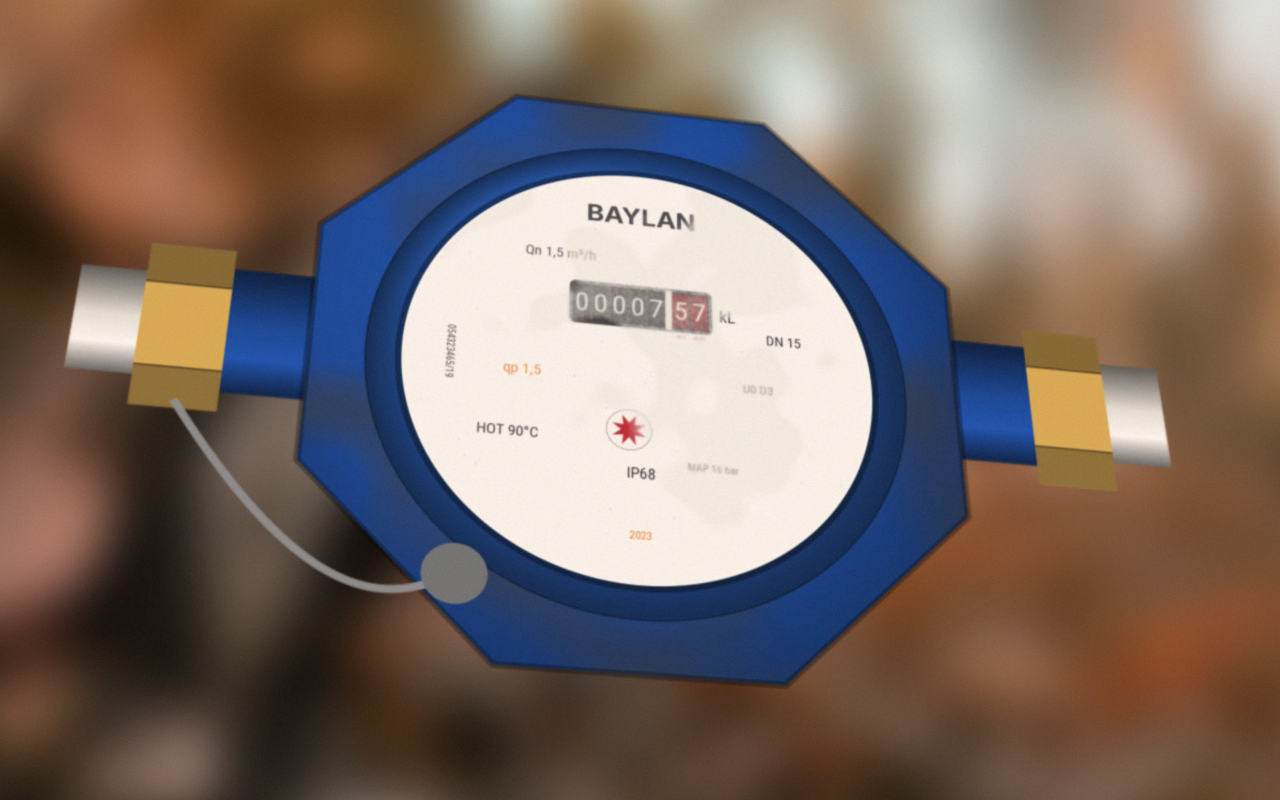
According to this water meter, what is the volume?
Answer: 7.57 kL
